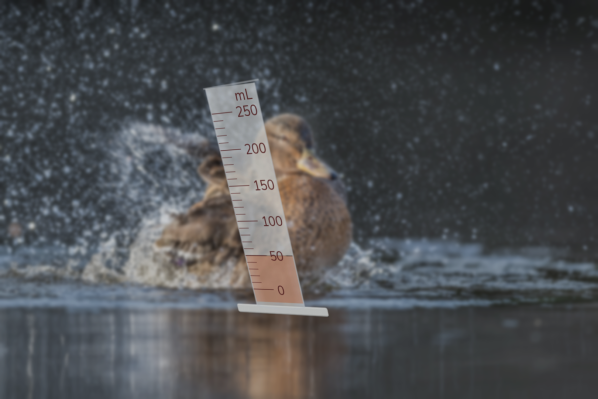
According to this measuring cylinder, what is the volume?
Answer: 50 mL
